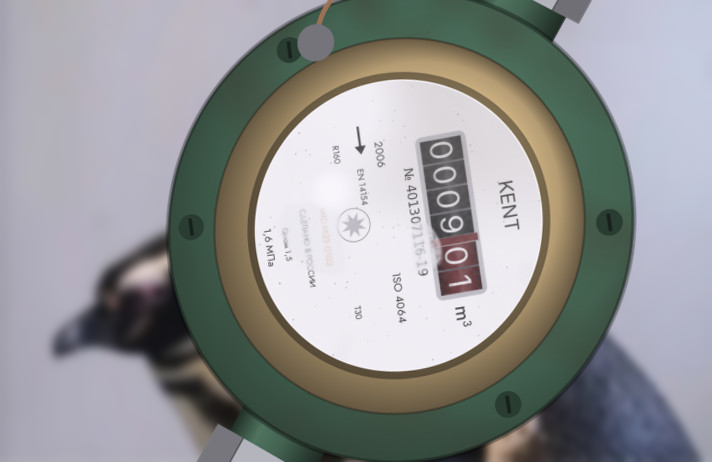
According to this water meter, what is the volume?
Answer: 9.01 m³
